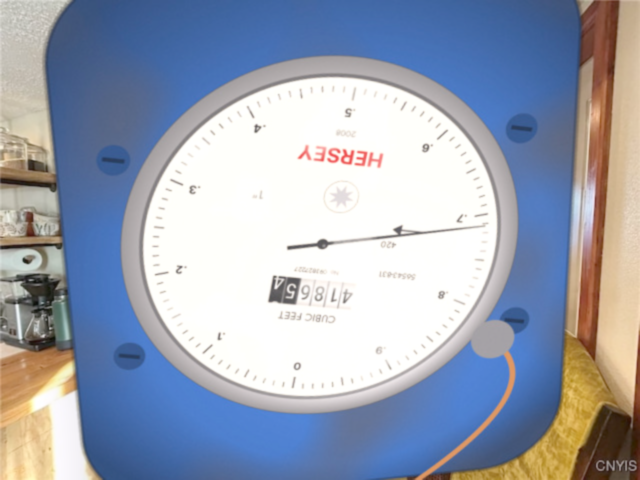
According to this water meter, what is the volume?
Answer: 418653.71 ft³
